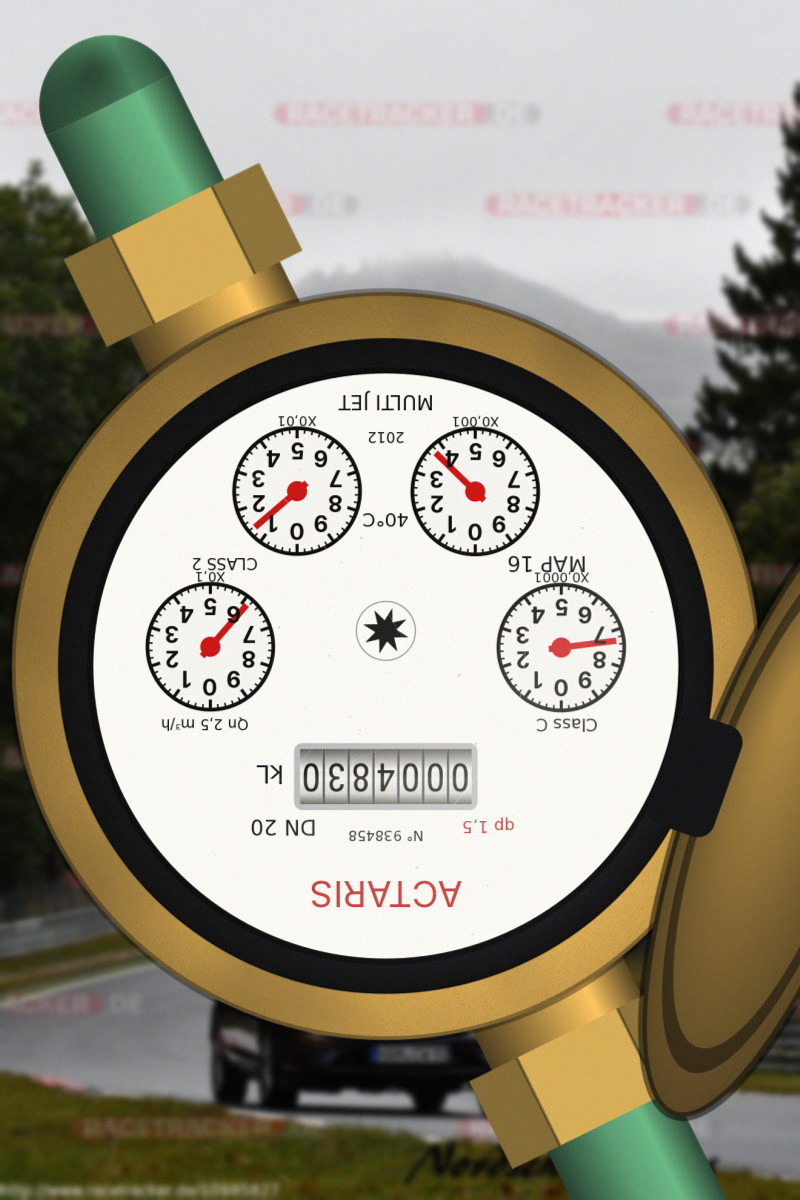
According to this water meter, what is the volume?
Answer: 4830.6137 kL
